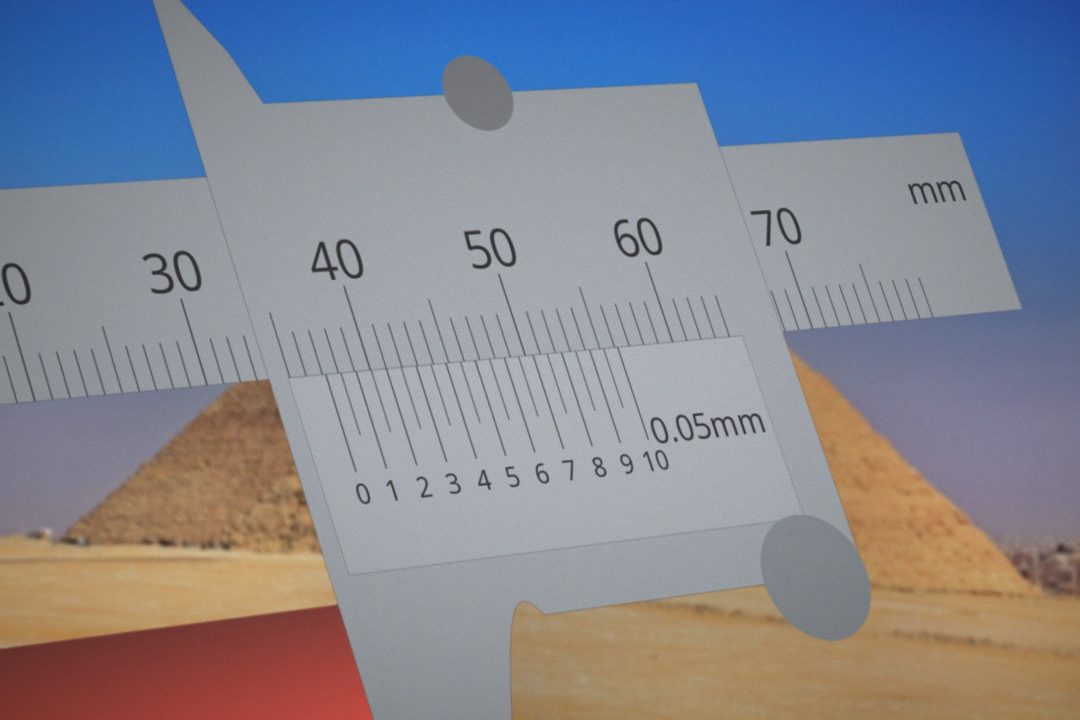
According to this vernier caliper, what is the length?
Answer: 37.2 mm
